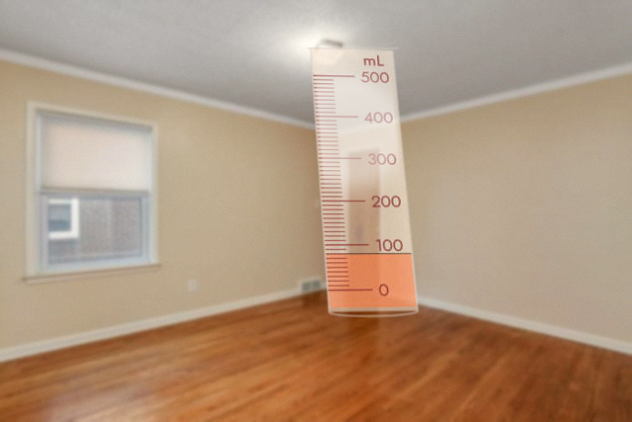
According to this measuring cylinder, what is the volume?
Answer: 80 mL
